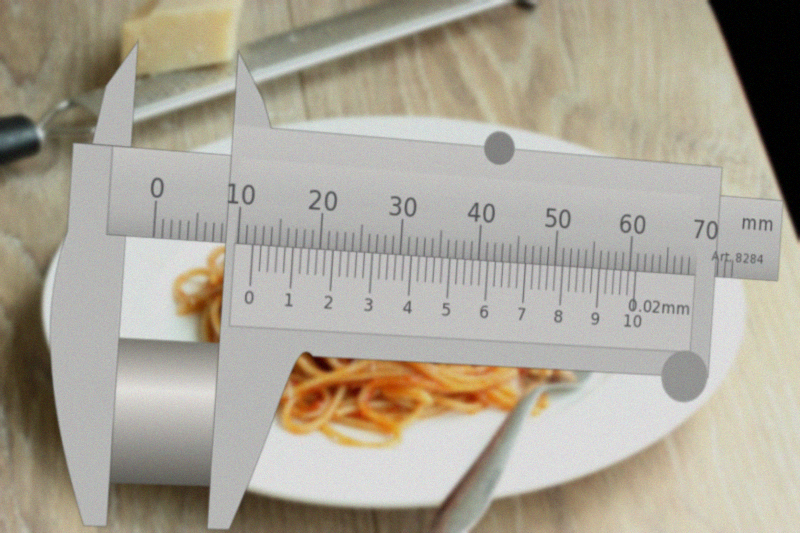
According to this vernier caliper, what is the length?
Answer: 11.8 mm
